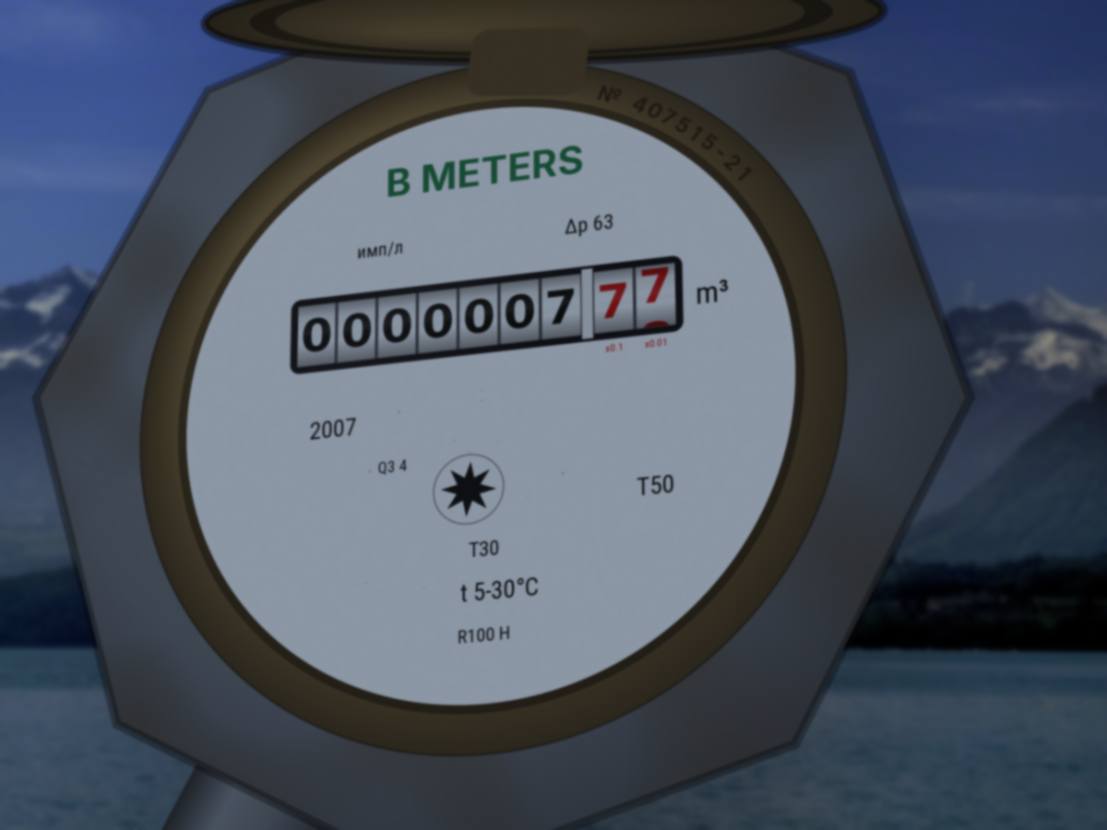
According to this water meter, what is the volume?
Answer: 7.77 m³
